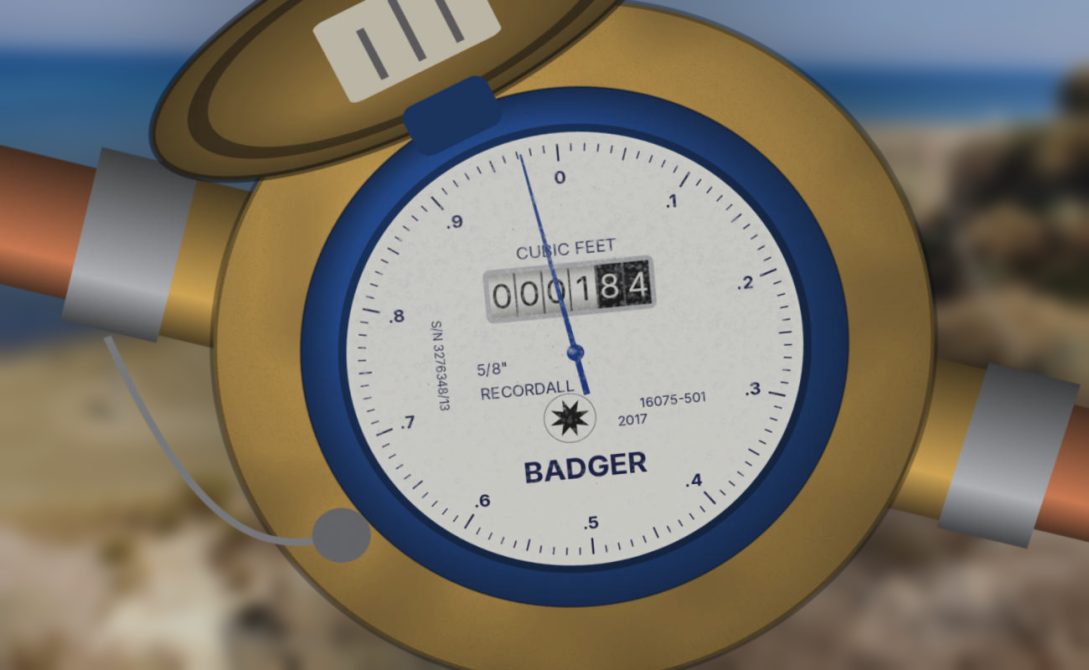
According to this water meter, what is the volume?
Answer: 183.97 ft³
